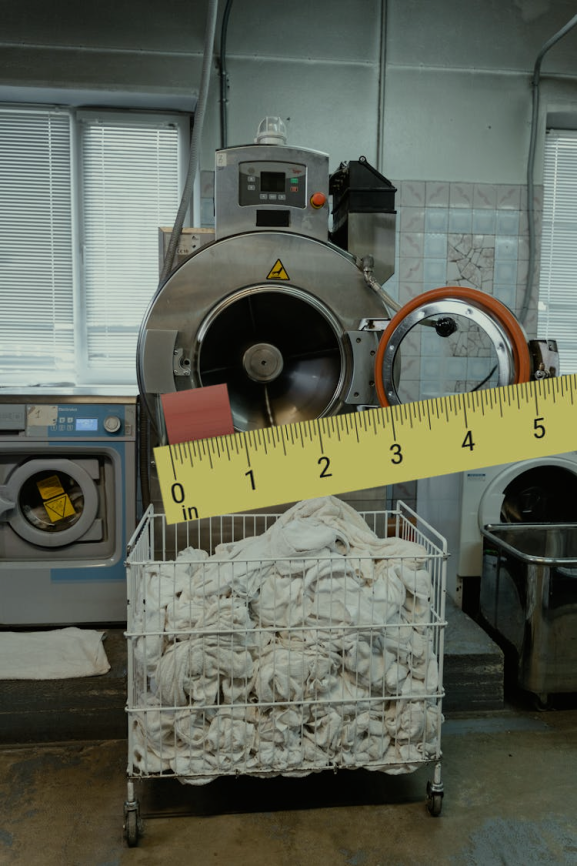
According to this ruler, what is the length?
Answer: 0.875 in
